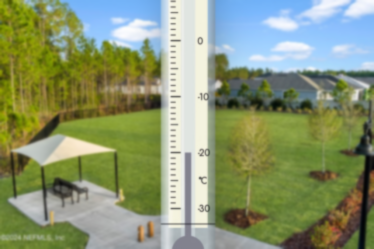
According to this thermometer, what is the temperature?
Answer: -20 °C
